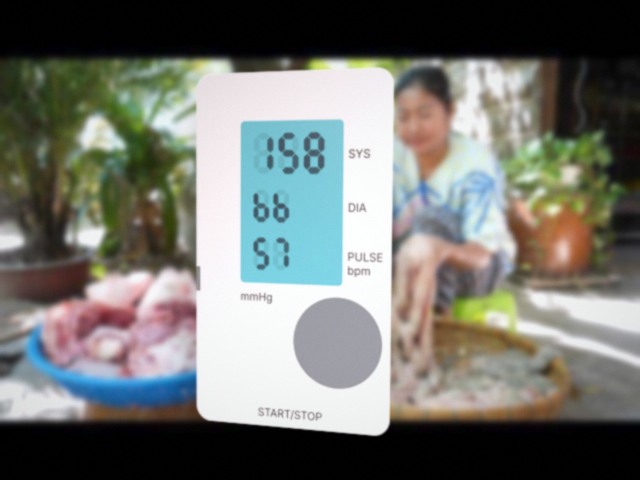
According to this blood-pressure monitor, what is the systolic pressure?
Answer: 158 mmHg
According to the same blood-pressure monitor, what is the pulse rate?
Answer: 57 bpm
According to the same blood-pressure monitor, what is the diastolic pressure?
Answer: 66 mmHg
